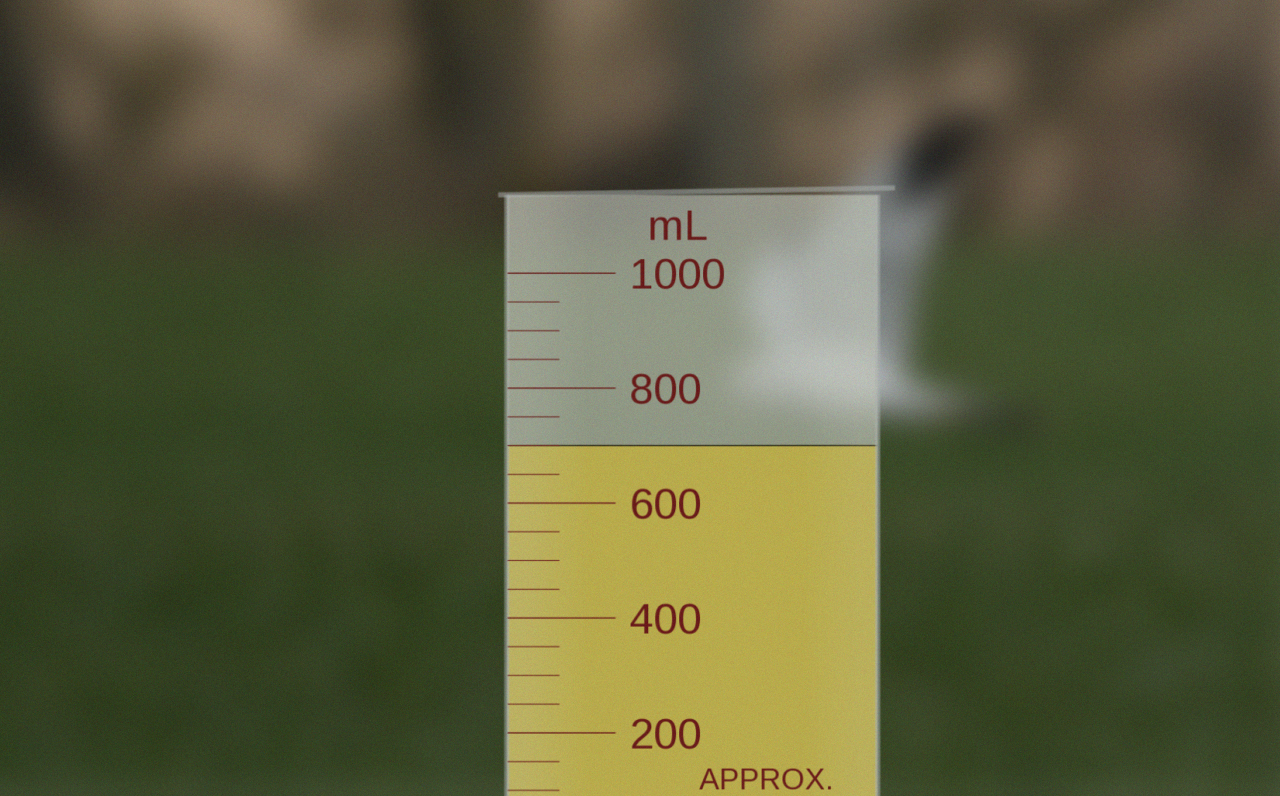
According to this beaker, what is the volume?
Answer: 700 mL
